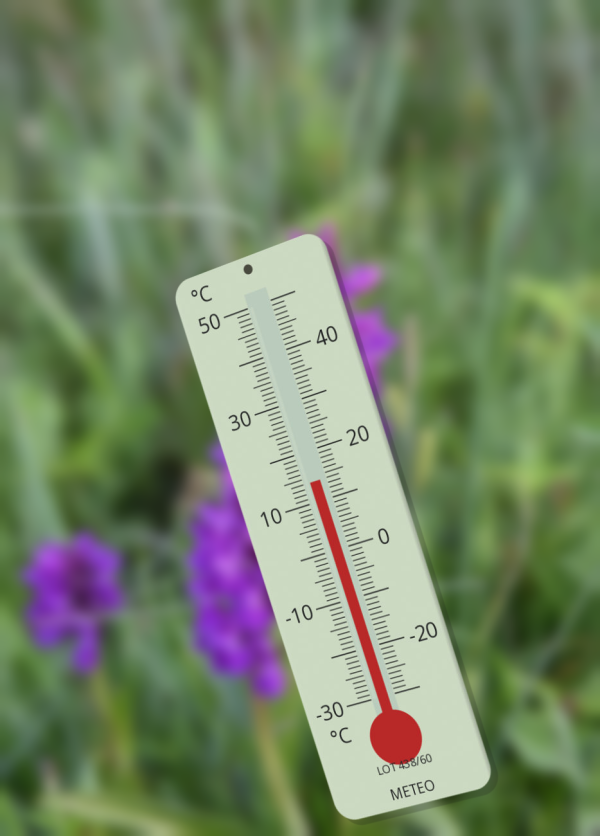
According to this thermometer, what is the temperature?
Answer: 14 °C
